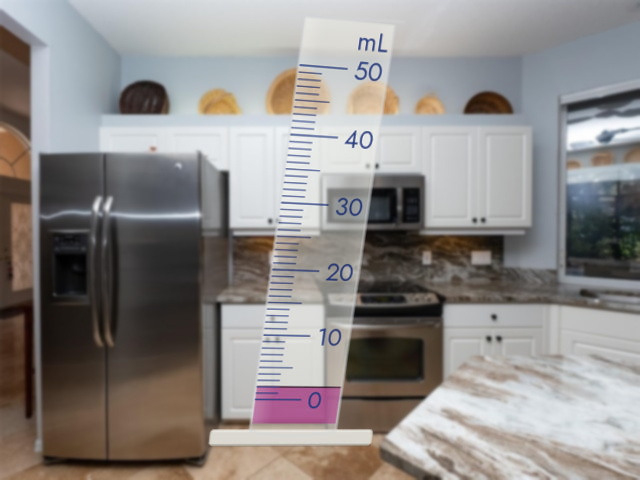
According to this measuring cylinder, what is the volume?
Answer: 2 mL
